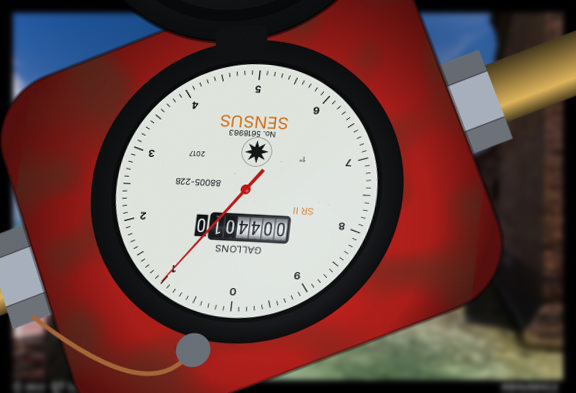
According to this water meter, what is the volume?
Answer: 44011.0 gal
